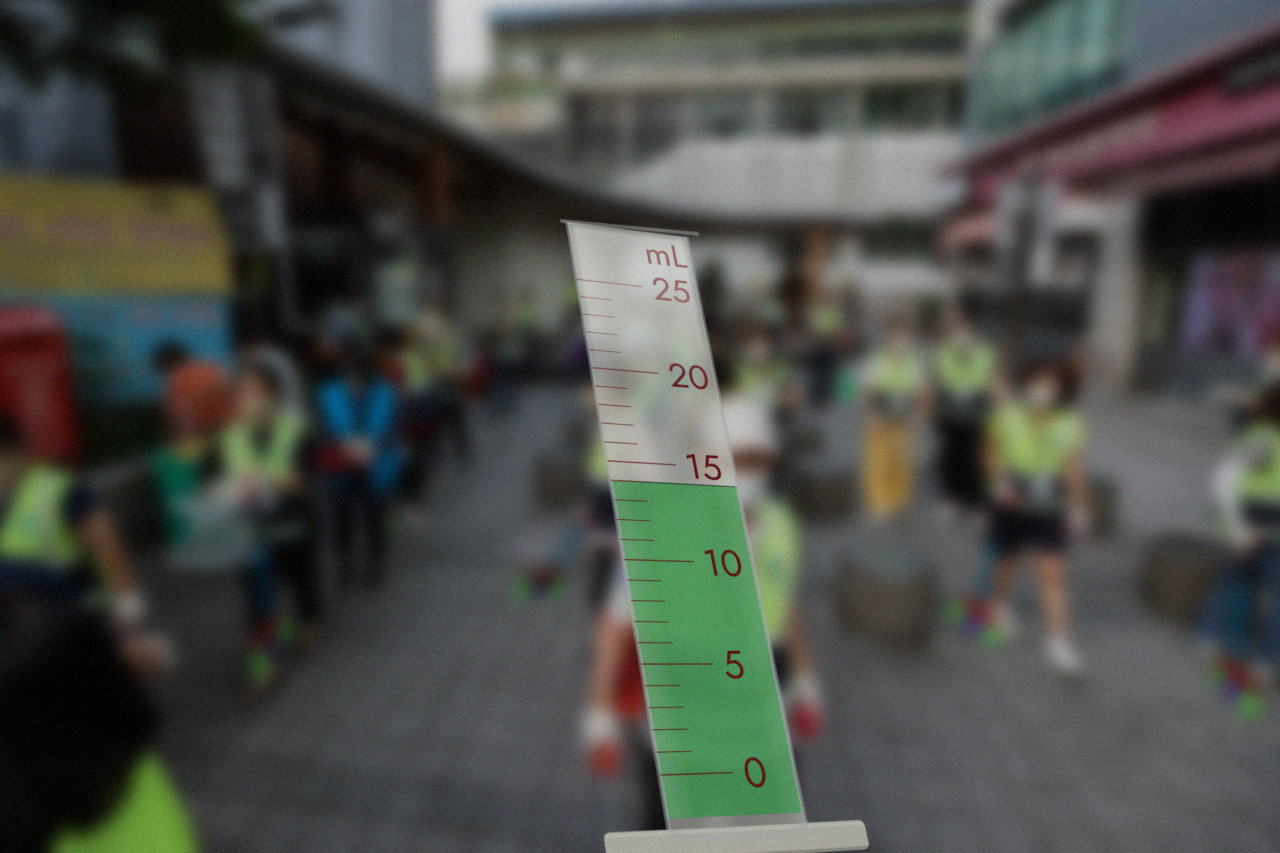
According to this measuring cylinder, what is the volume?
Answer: 14 mL
